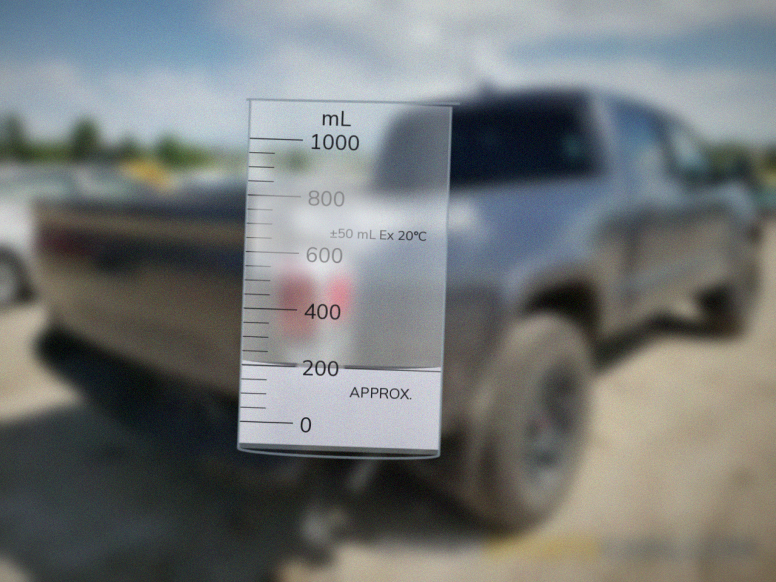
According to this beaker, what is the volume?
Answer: 200 mL
